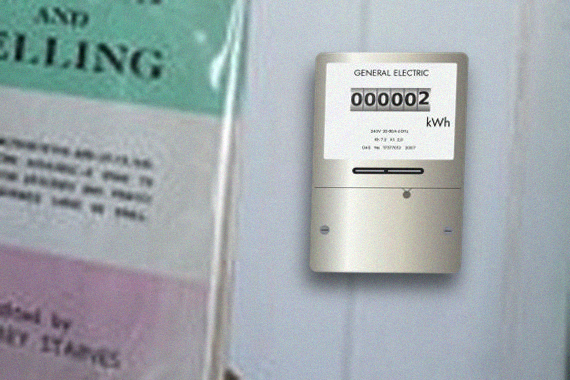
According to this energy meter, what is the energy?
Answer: 2 kWh
